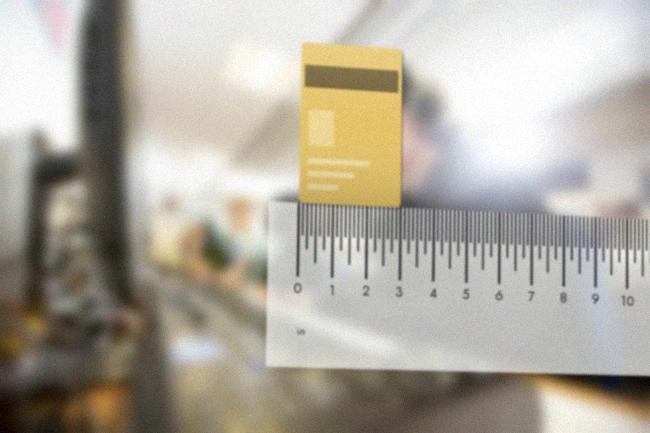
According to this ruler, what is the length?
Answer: 3 in
